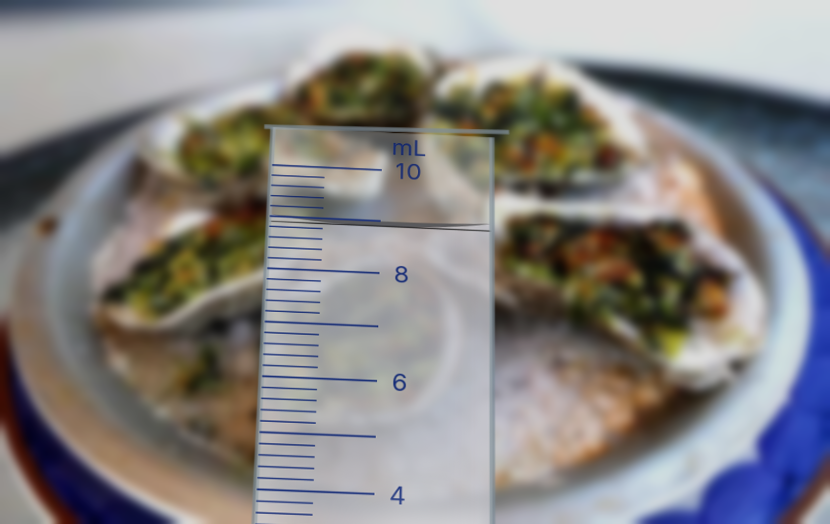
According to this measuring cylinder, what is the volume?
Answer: 8.9 mL
